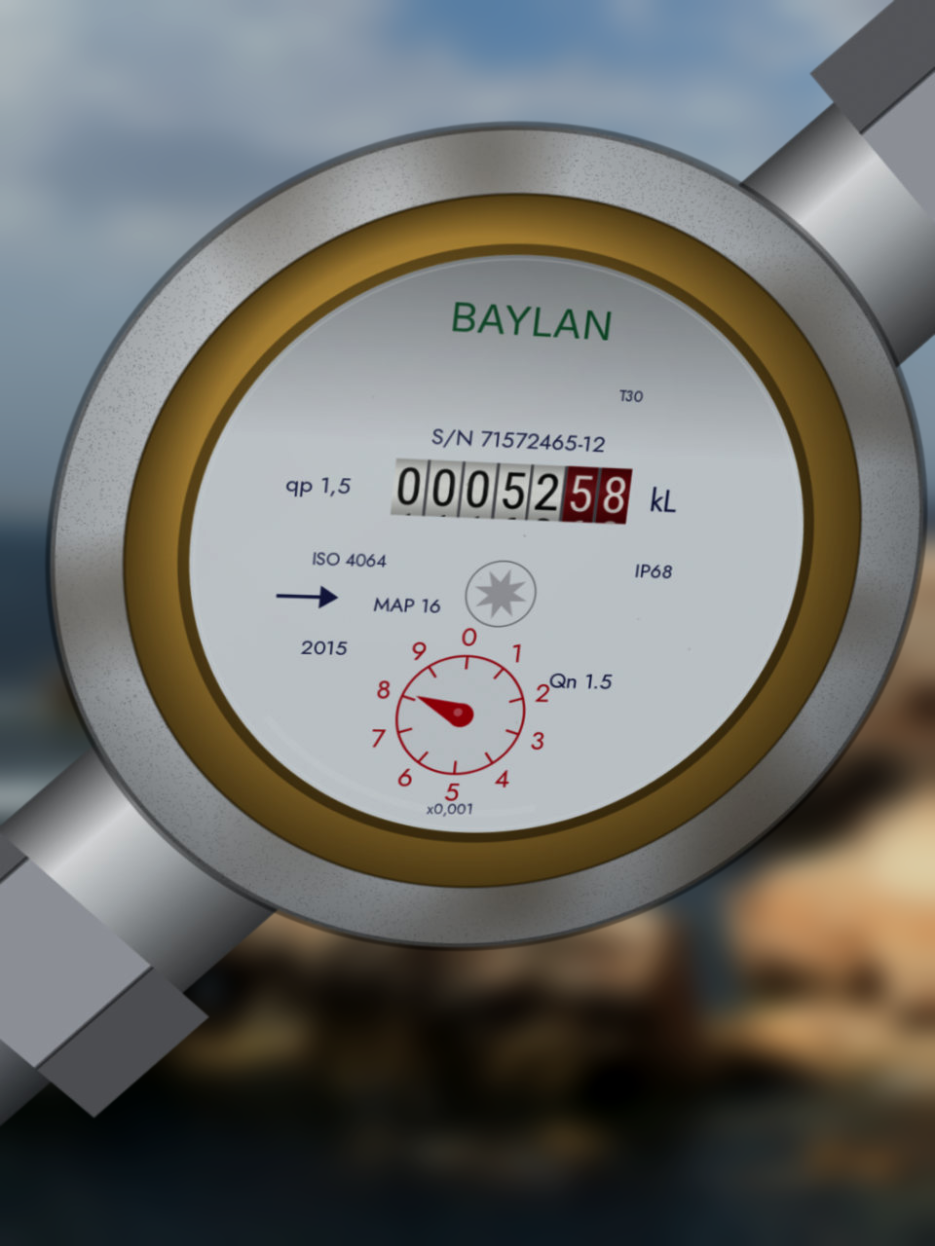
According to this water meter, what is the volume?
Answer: 52.588 kL
